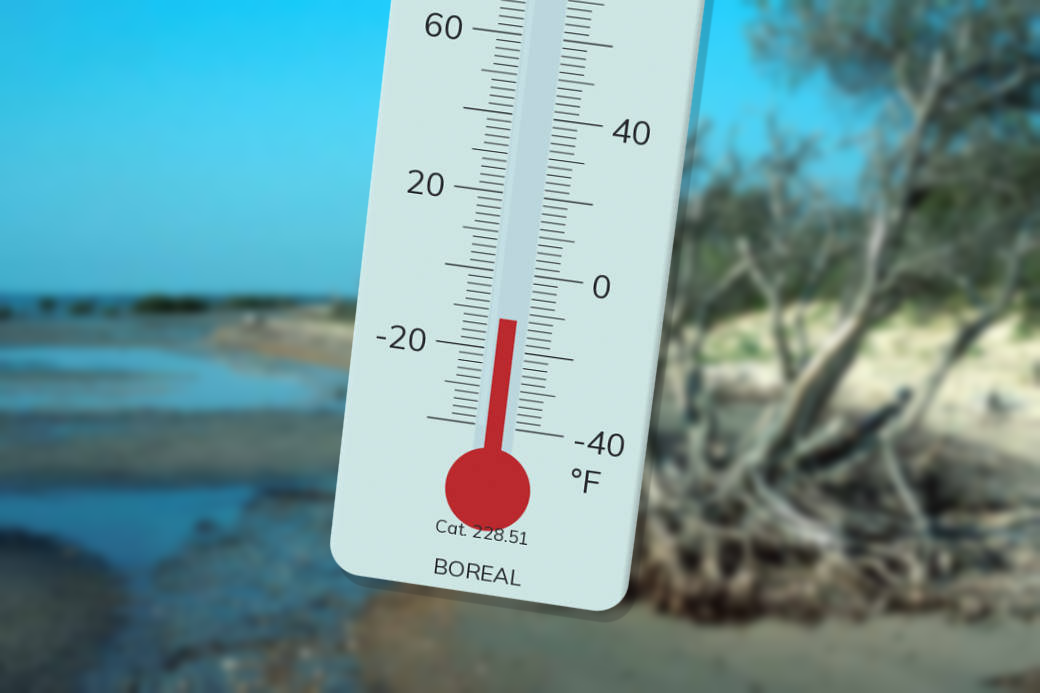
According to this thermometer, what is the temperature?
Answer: -12 °F
